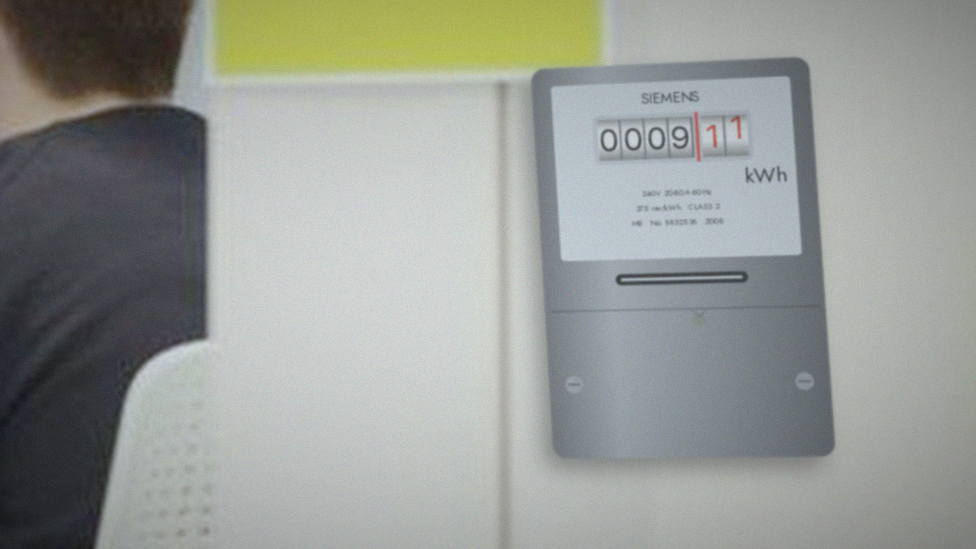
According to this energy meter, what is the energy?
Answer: 9.11 kWh
